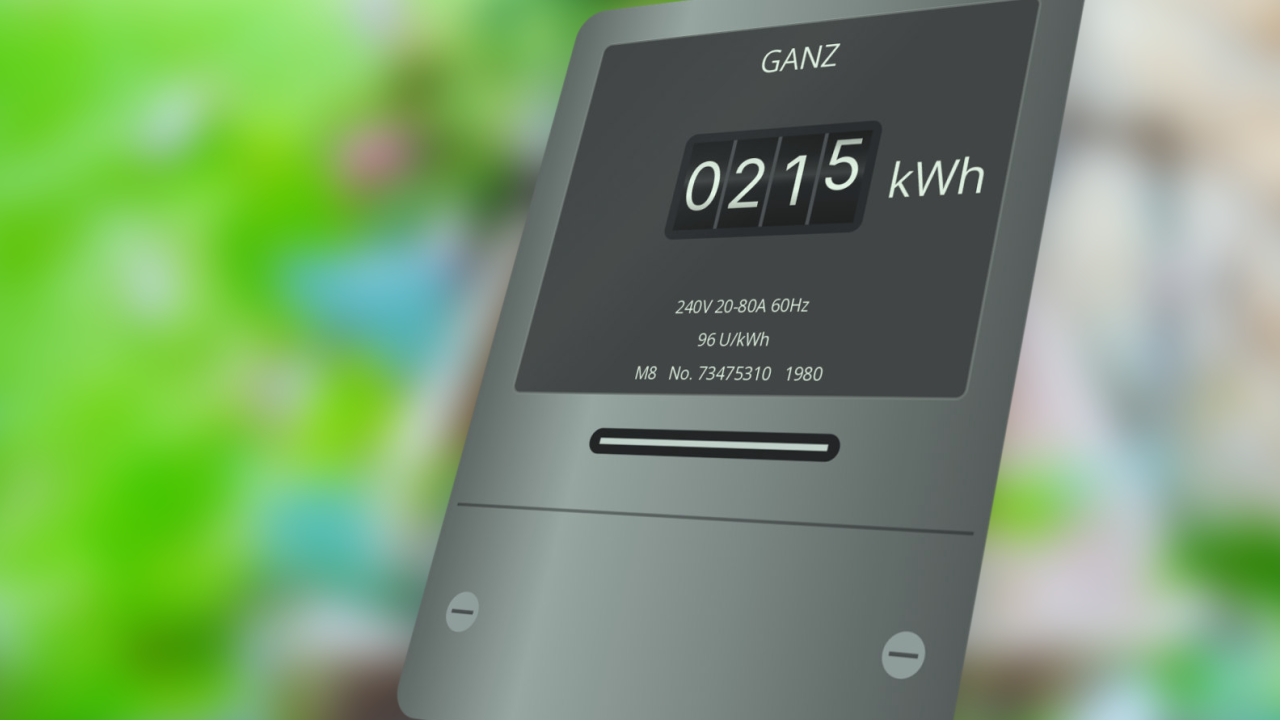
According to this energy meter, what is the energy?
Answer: 215 kWh
